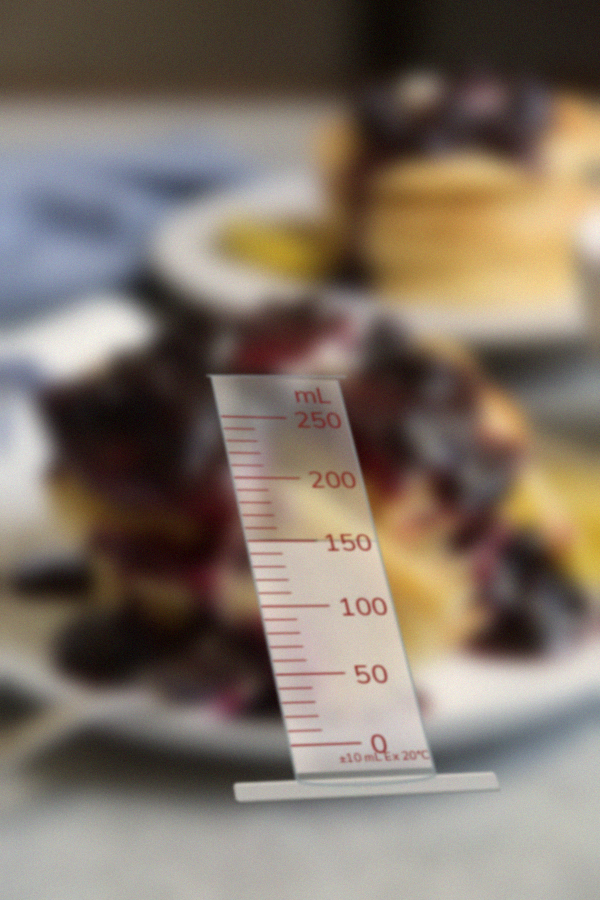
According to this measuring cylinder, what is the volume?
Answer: 150 mL
